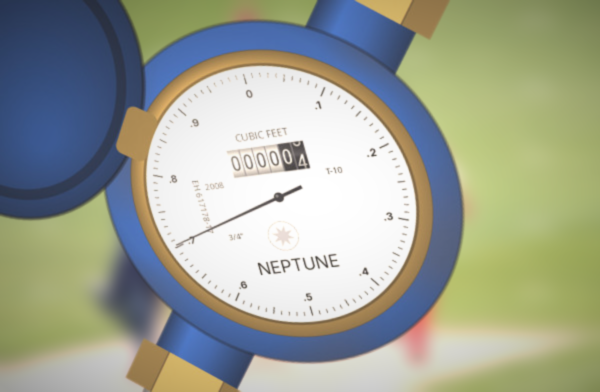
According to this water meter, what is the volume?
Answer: 3.70 ft³
